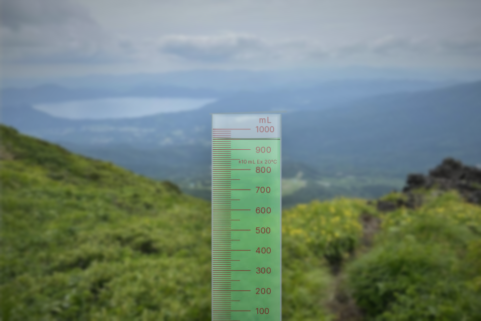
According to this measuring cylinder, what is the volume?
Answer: 950 mL
